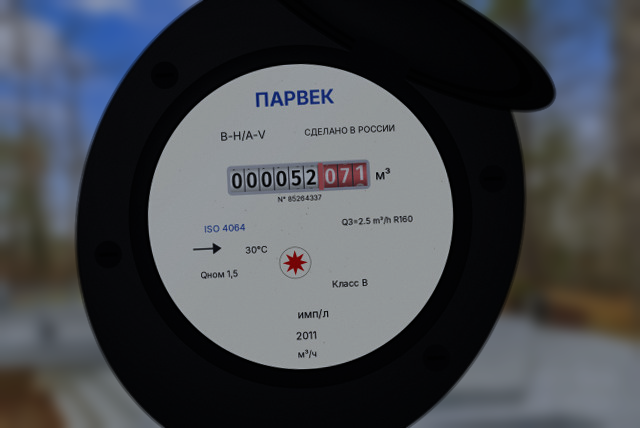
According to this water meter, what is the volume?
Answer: 52.071 m³
